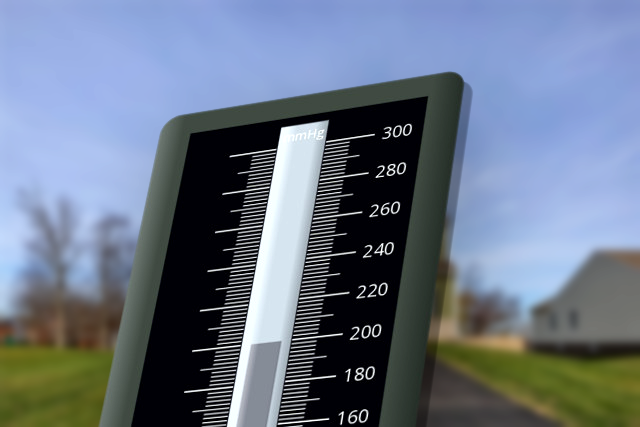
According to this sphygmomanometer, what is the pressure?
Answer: 200 mmHg
